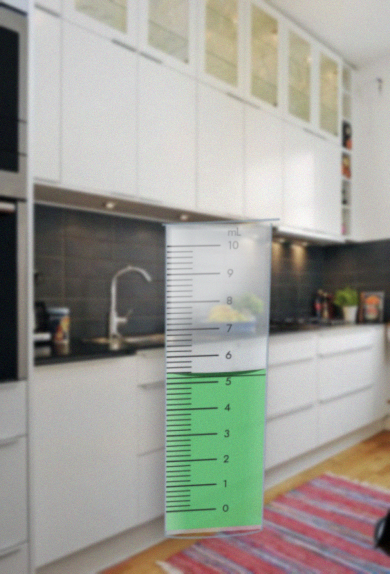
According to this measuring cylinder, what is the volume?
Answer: 5.2 mL
